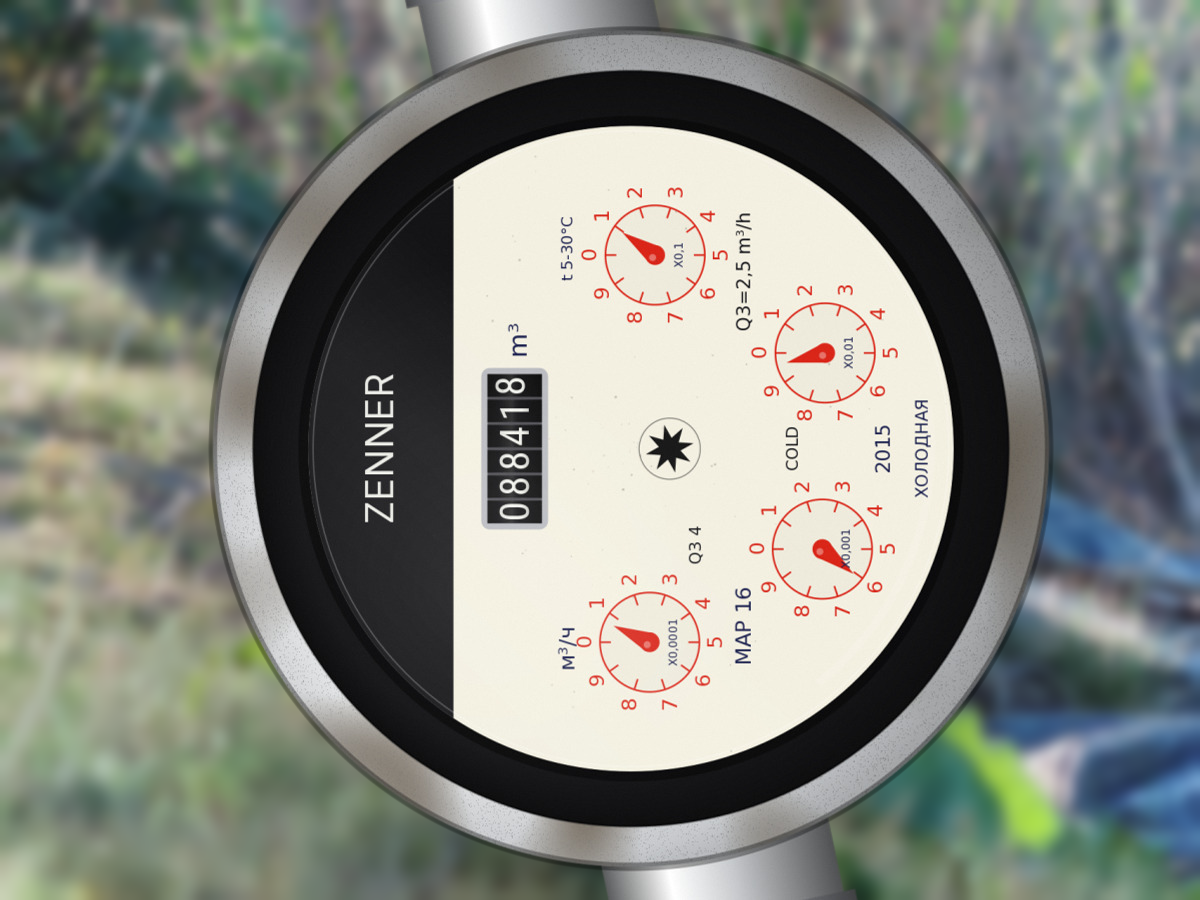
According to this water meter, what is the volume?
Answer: 88418.0960 m³
